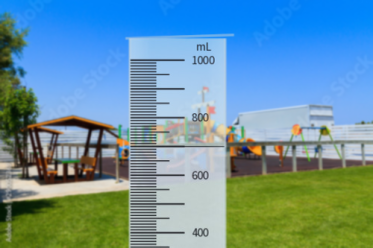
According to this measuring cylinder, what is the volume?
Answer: 700 mL
